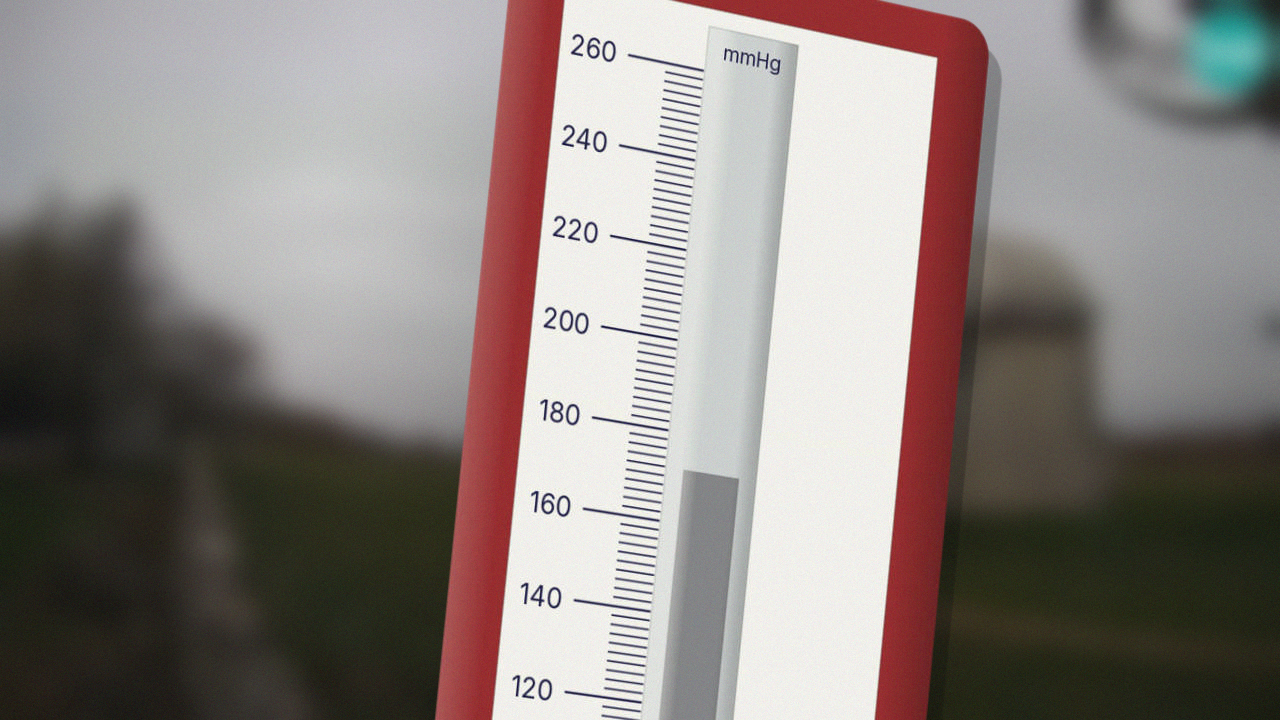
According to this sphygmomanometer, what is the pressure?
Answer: 172 mmHg
